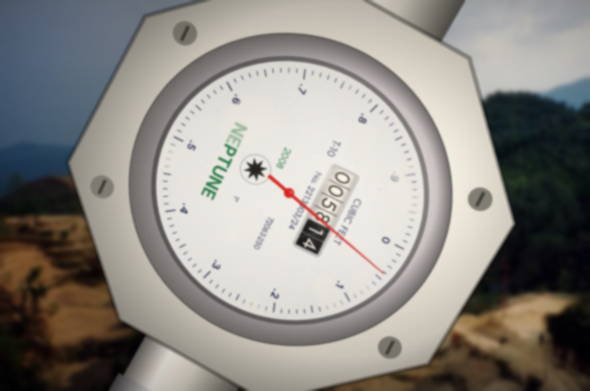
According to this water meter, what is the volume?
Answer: 5814.04 ft³
